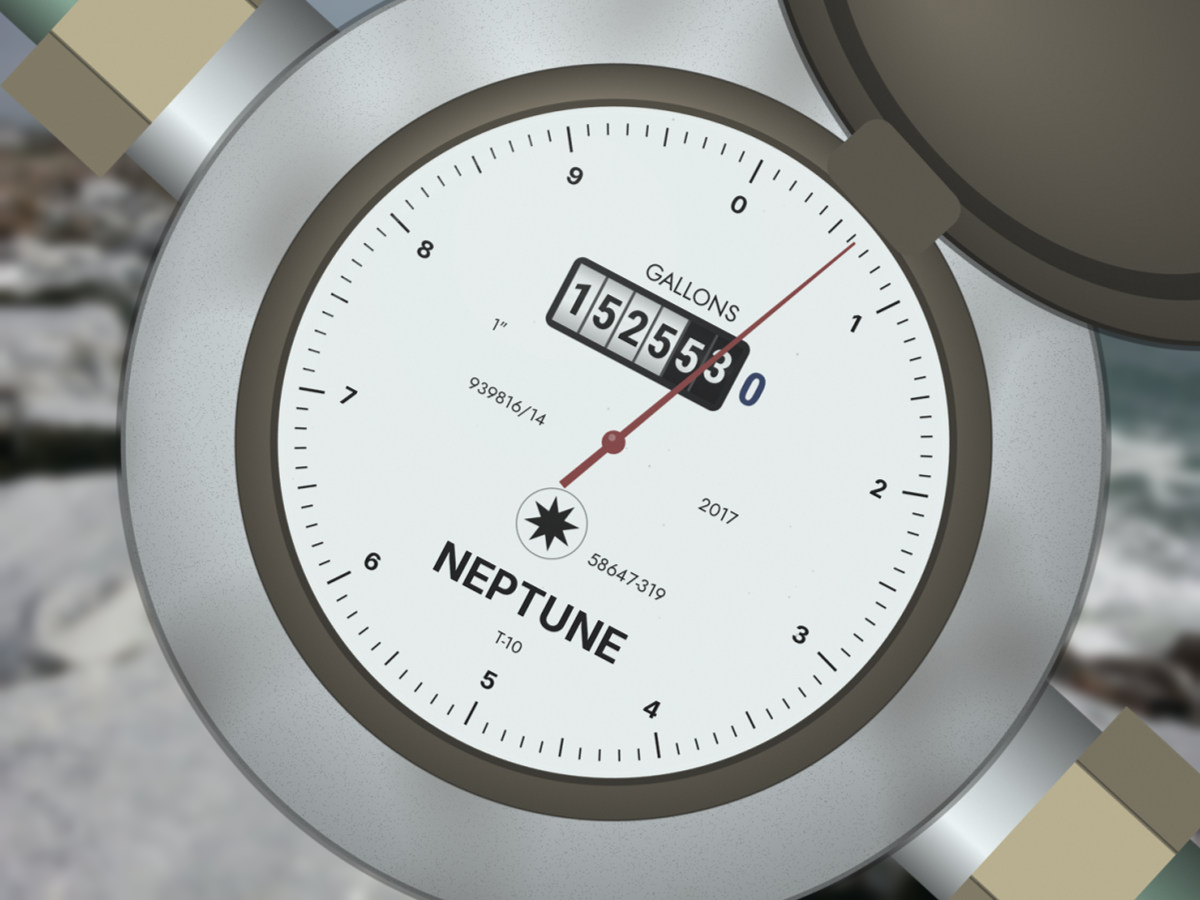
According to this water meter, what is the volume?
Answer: 1525530.6 gal
